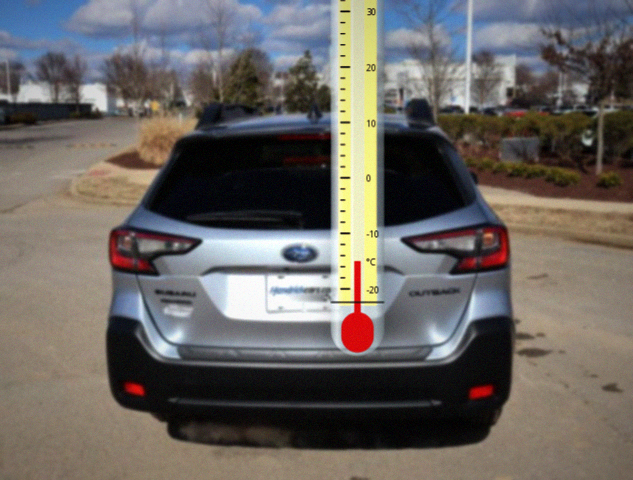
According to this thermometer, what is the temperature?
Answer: -15 °C
